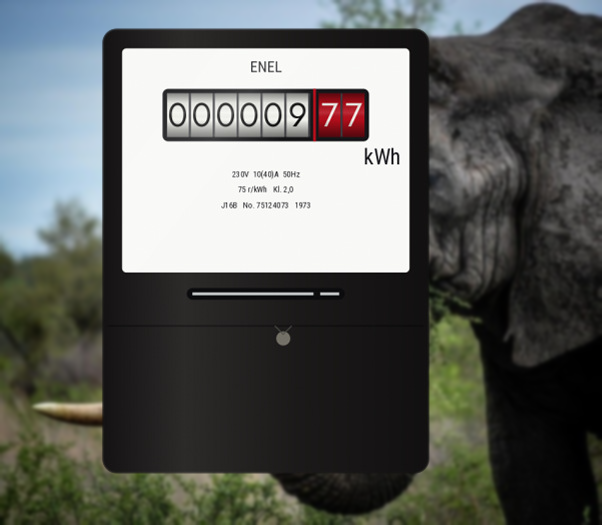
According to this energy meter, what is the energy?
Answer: 9.77 kWh
